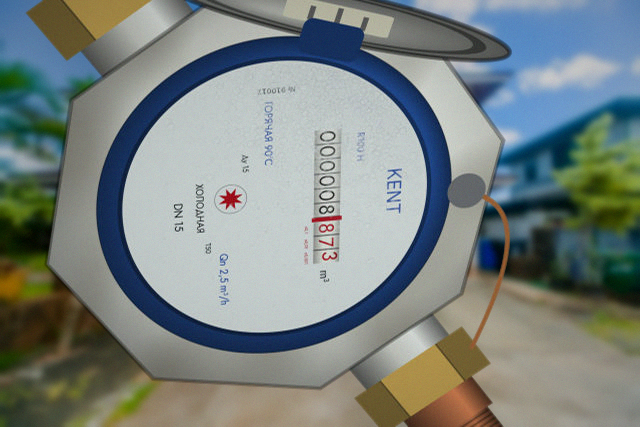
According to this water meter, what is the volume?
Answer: 8.873 m³
